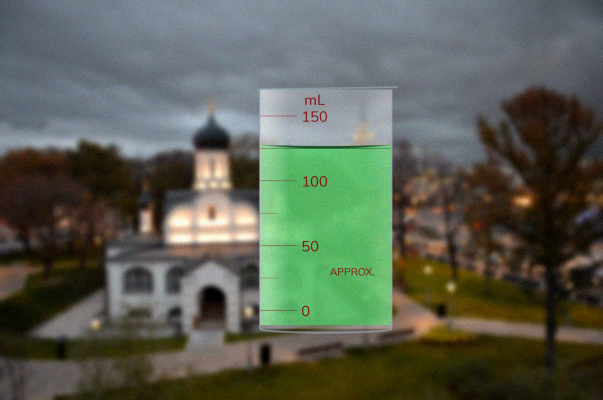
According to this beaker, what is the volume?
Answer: 125 mL
